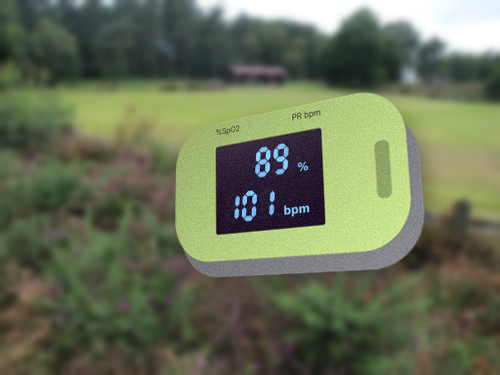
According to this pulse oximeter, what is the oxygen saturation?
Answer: 89 %
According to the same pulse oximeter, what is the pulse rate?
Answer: 101 bpm
